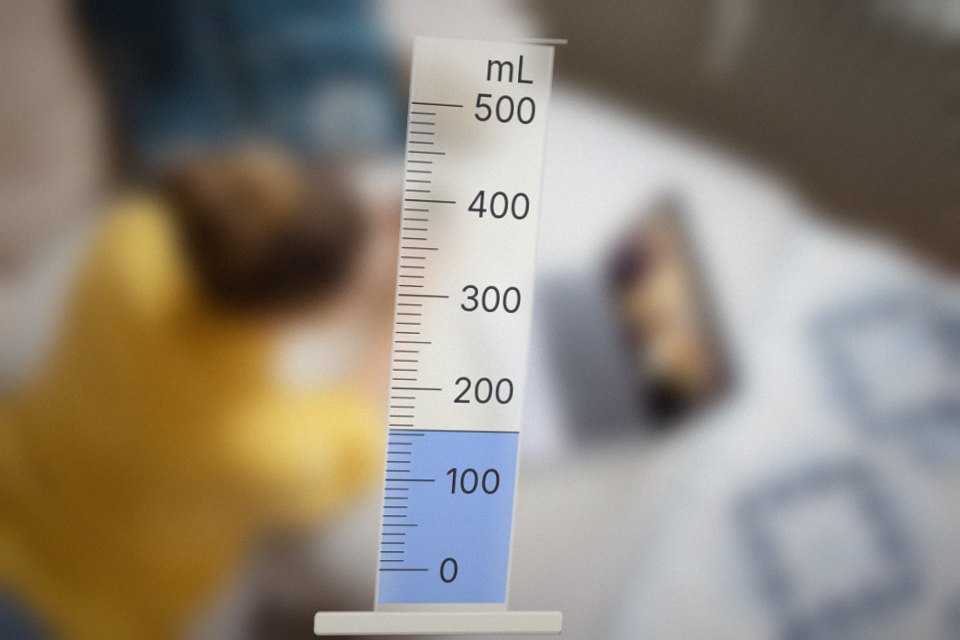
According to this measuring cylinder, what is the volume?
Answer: 155 mL
